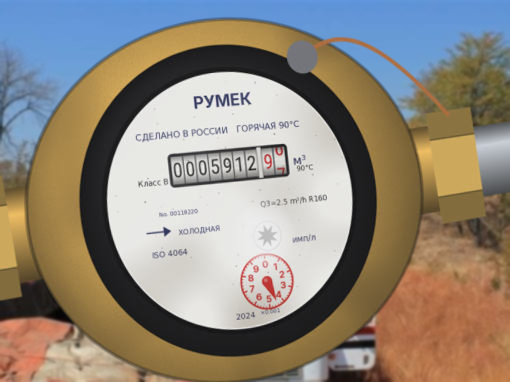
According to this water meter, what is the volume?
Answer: 5912.964 m³
